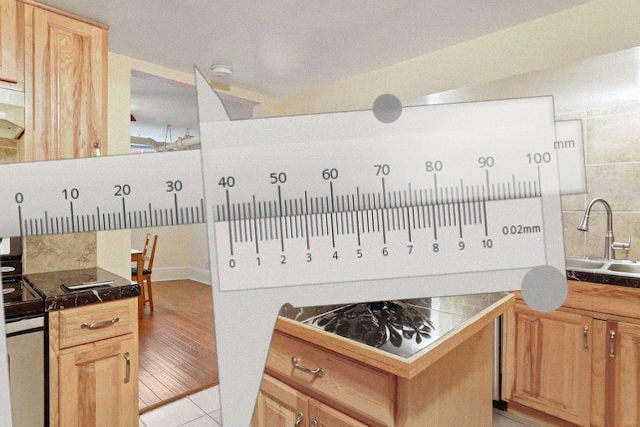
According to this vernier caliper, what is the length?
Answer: 40.0 mm
